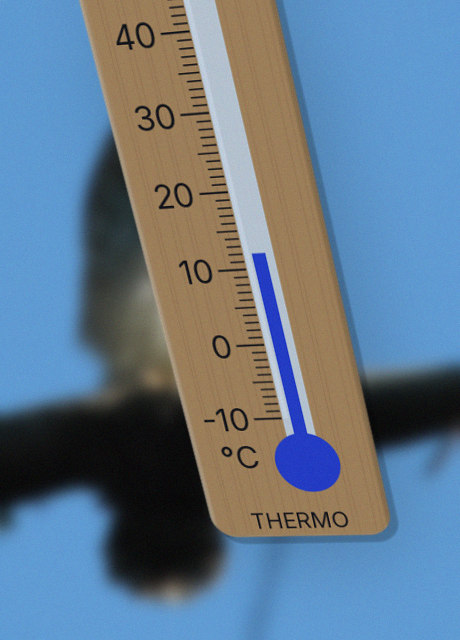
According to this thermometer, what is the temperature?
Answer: 12 °C
